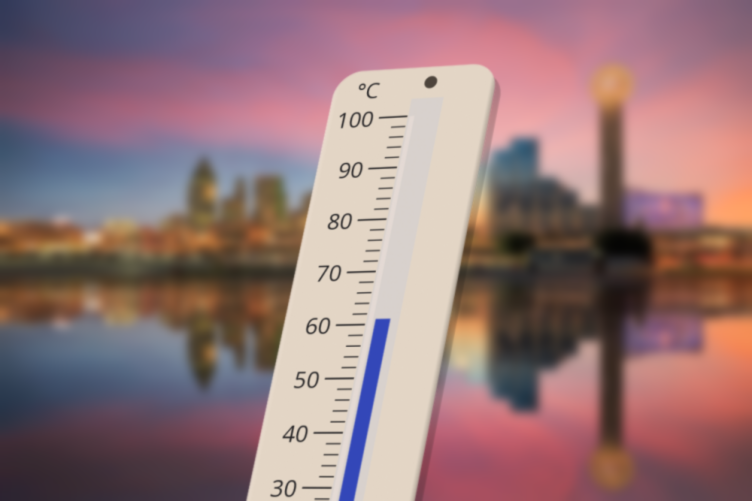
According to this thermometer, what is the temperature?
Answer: 61 °C
